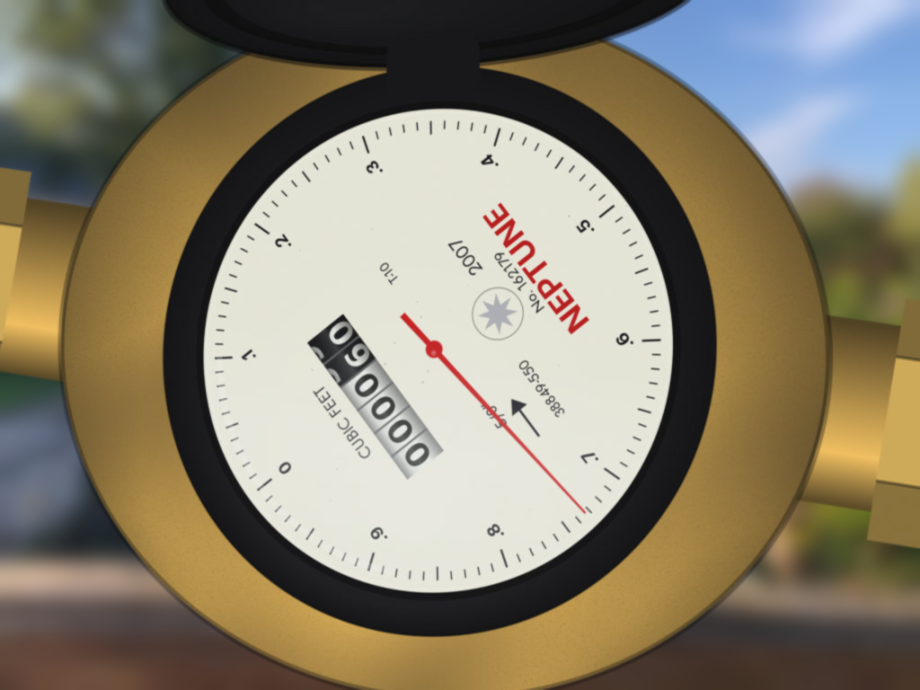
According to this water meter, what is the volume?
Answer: 59.73 ft³
